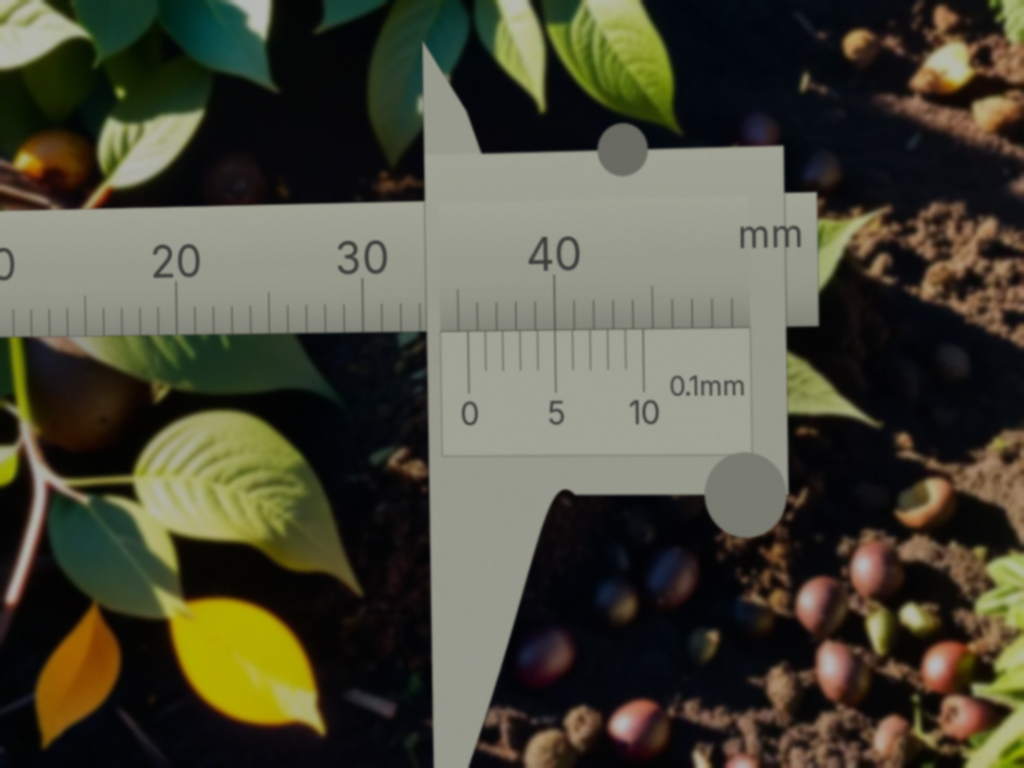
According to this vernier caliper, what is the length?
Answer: 35.5 mm
